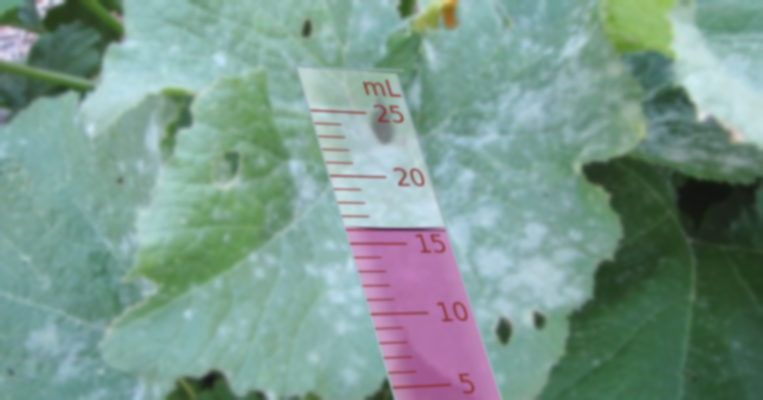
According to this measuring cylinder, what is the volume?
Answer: 16 mL
